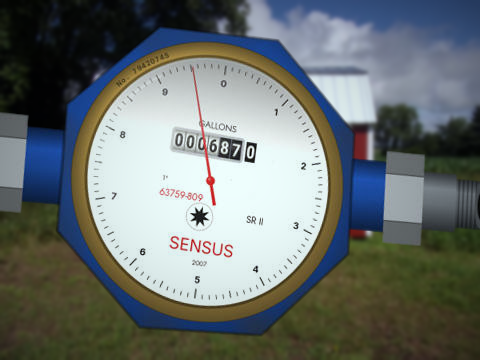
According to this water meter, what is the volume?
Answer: 6869.5 gal
